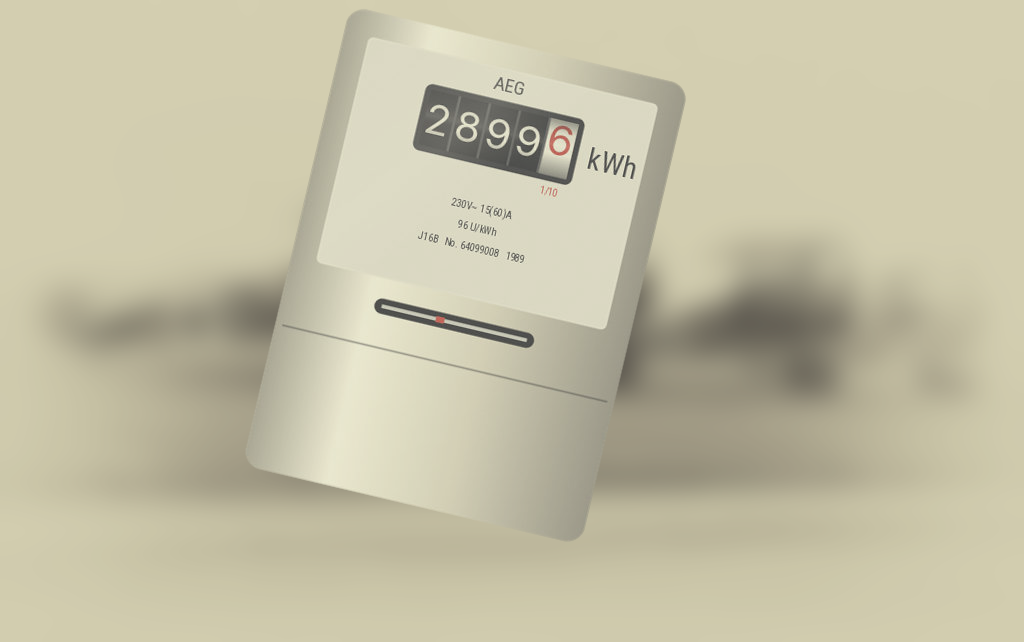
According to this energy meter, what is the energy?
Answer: 2899.6 kWh
